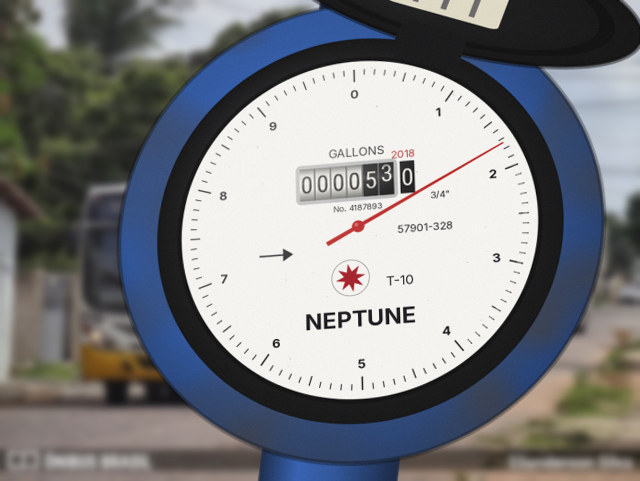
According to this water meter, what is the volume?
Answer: 531.7 gal
